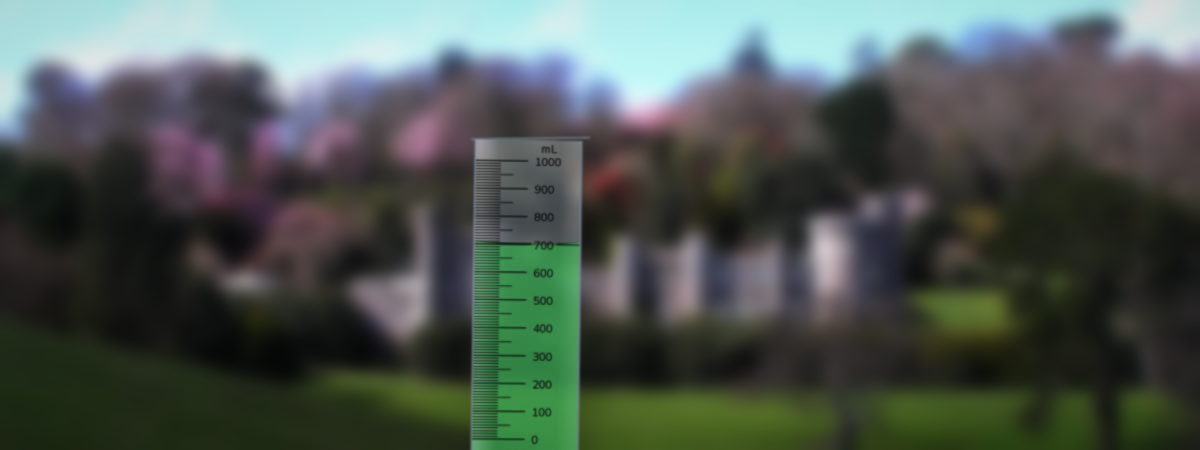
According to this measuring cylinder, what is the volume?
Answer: 700 mL
